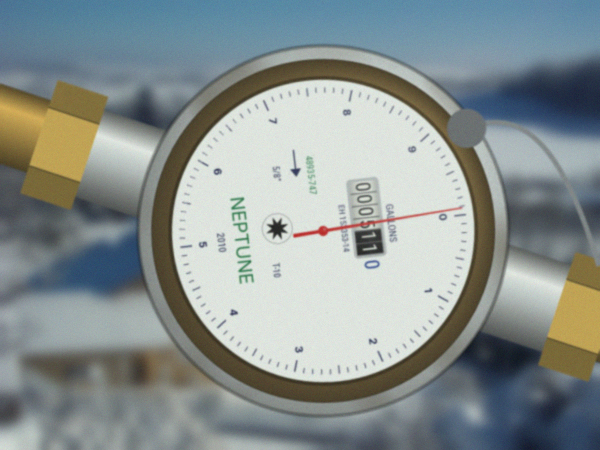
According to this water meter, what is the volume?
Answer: 5109.9 gal
